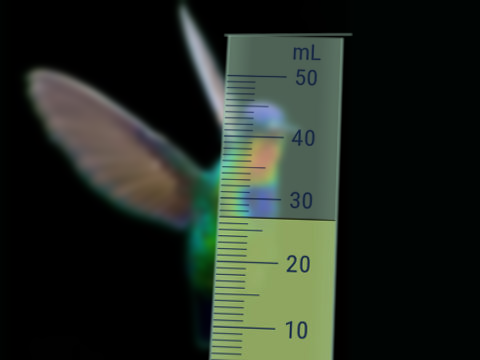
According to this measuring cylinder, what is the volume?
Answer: 27 mL
